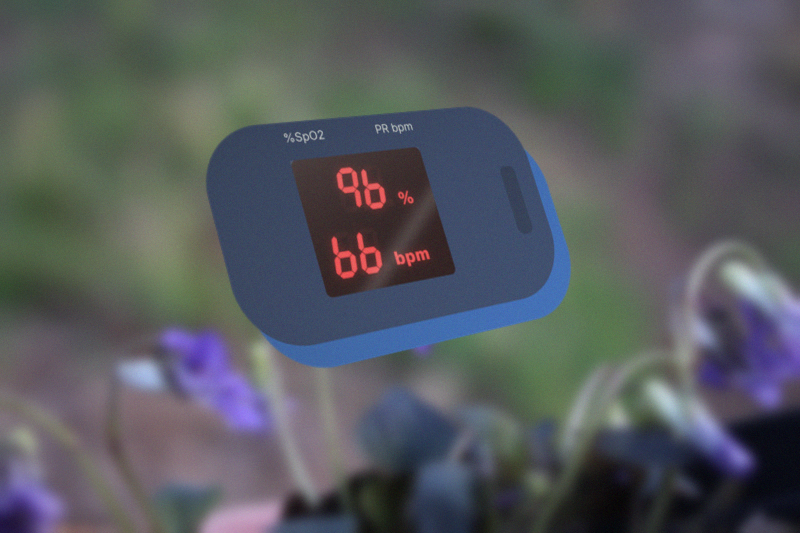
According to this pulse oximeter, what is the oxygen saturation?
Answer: 96 %
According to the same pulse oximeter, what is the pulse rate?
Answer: 66 bpm
